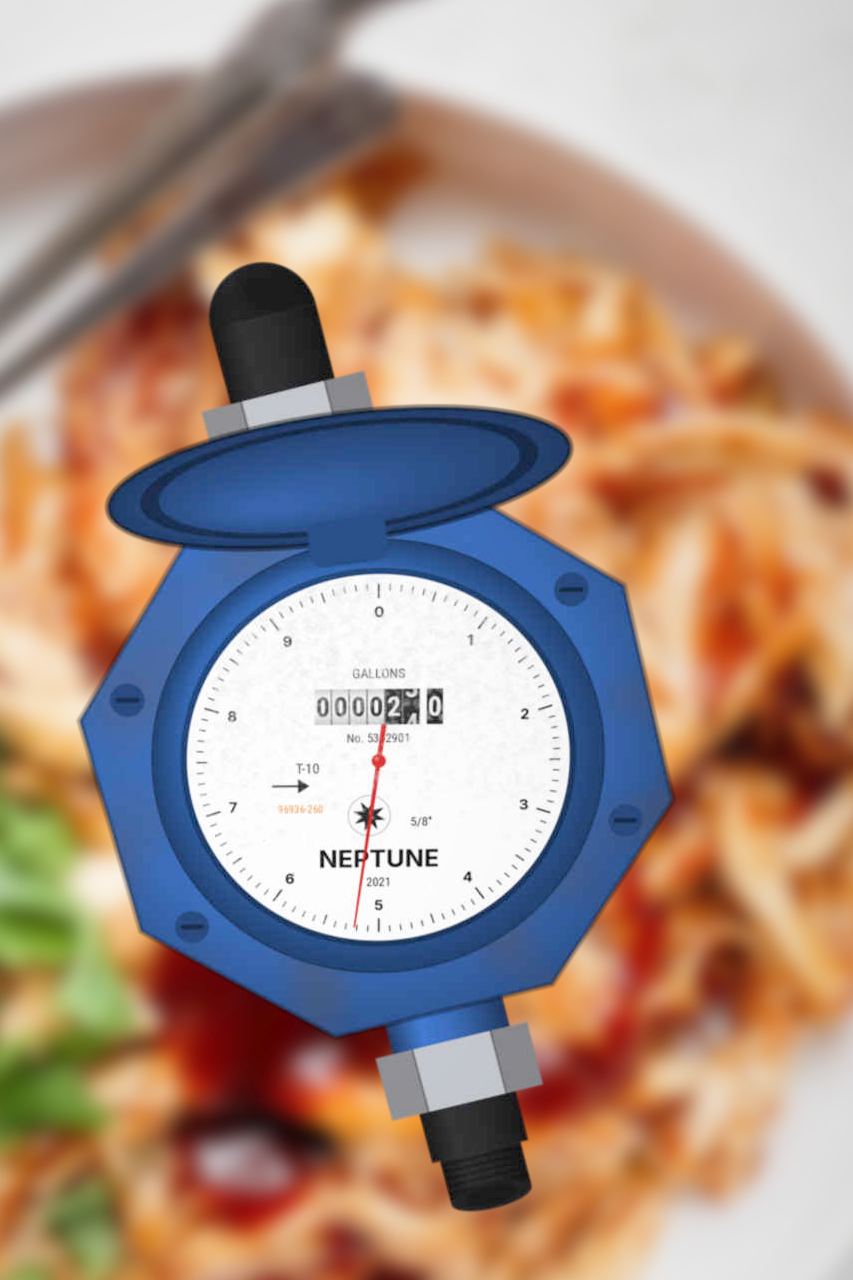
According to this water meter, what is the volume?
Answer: 235.2 gal
